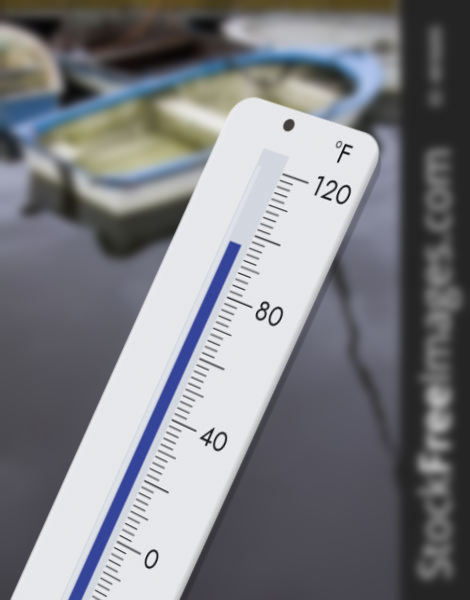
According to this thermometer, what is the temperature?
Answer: 96 °F
